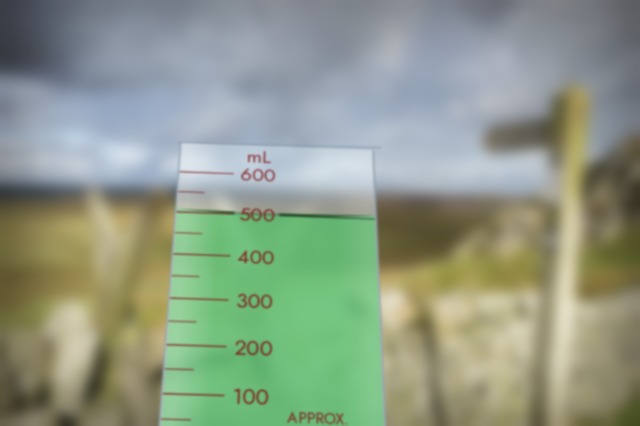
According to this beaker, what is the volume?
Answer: 500 mL
